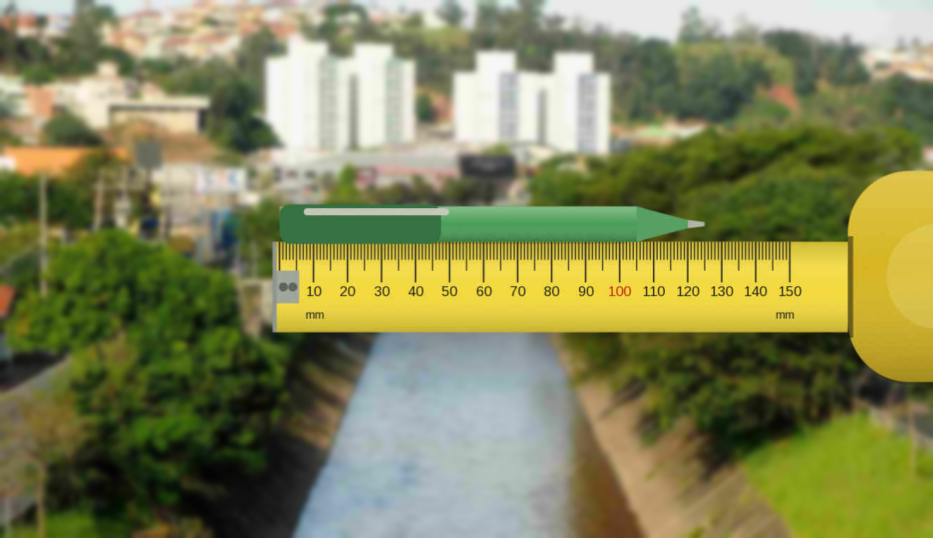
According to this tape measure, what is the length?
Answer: 125 mm
